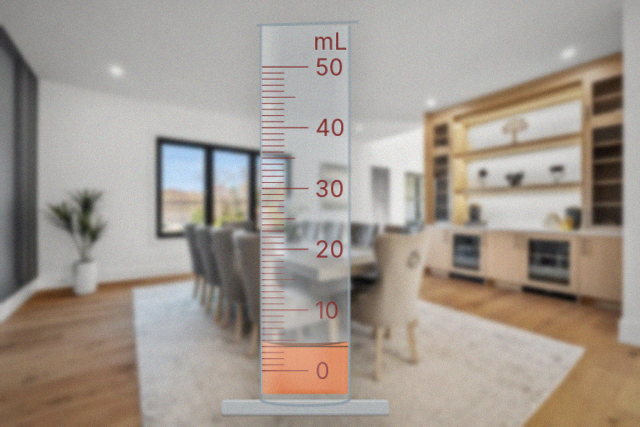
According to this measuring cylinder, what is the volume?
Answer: 4 mL
